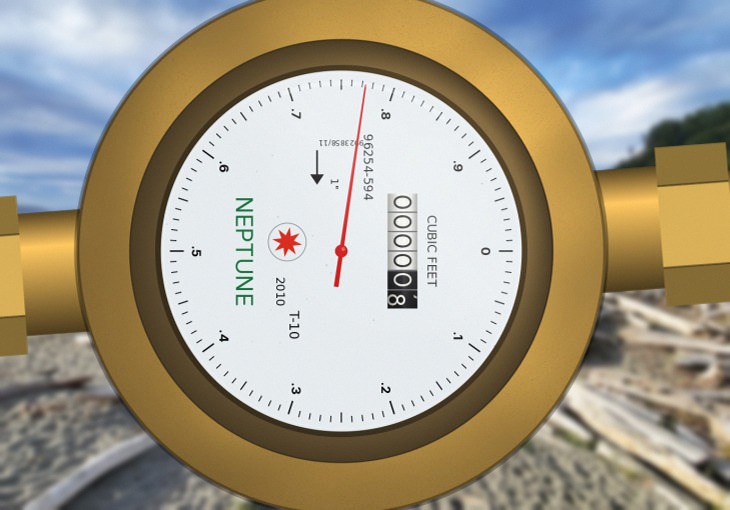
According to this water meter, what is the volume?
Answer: 7.77 ft³
